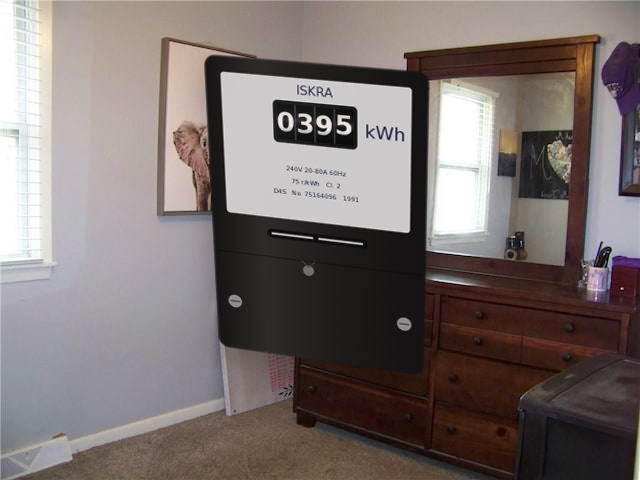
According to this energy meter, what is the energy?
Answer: 395 kWh
